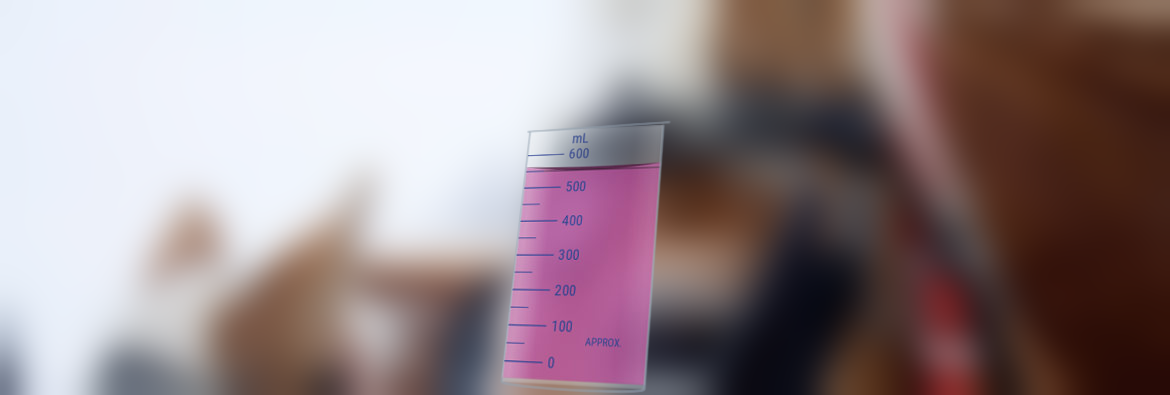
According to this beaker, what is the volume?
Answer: 550 mL
